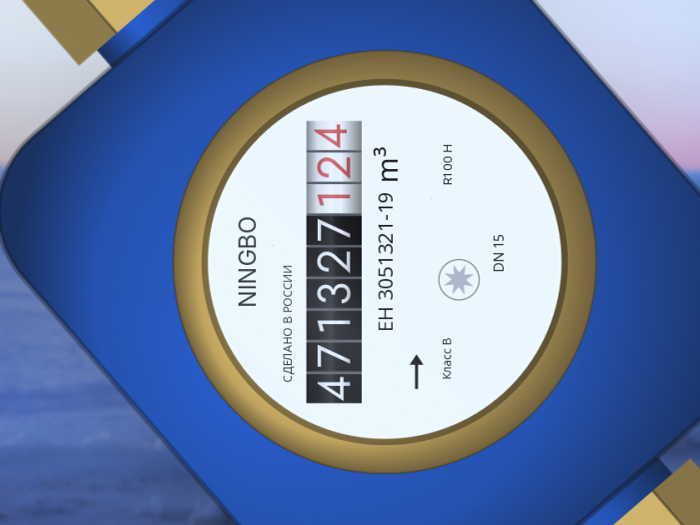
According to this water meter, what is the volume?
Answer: 471327.124 m³
